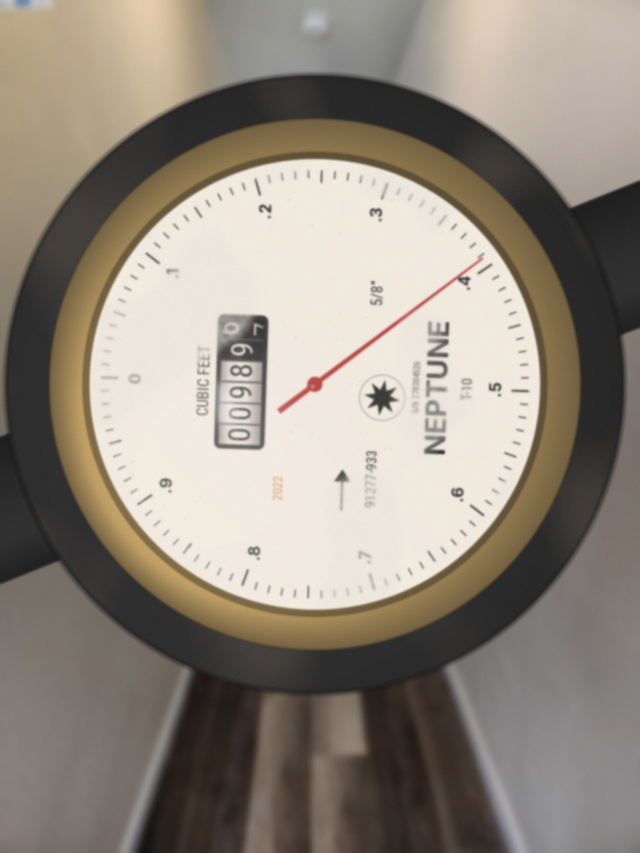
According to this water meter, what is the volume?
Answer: 9896.39 ft³
